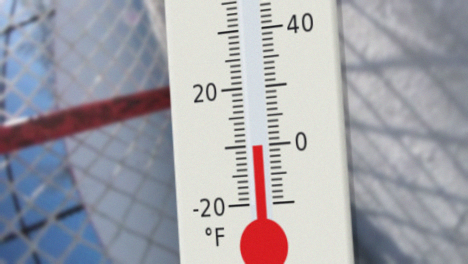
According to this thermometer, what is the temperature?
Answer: 0 °F
